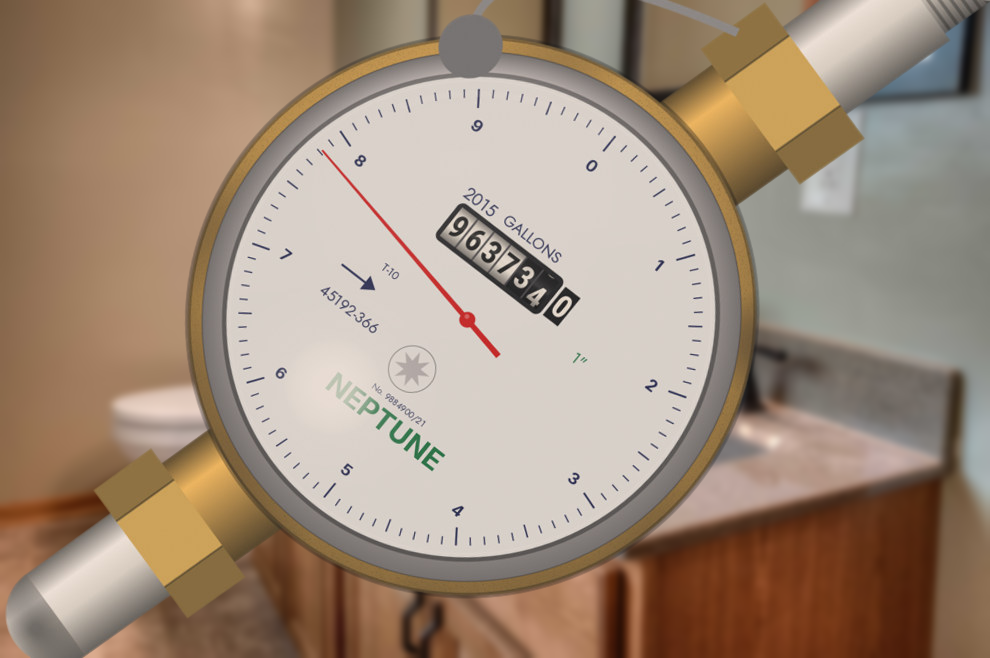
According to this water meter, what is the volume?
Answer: 9637337.8 gal
